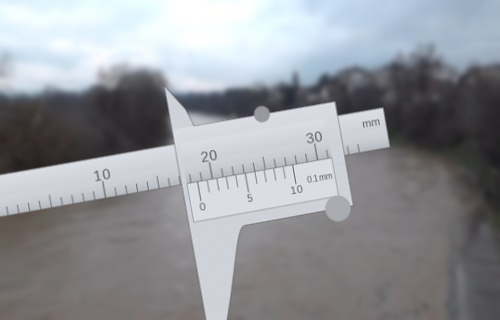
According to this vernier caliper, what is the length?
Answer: 18.6 mm
